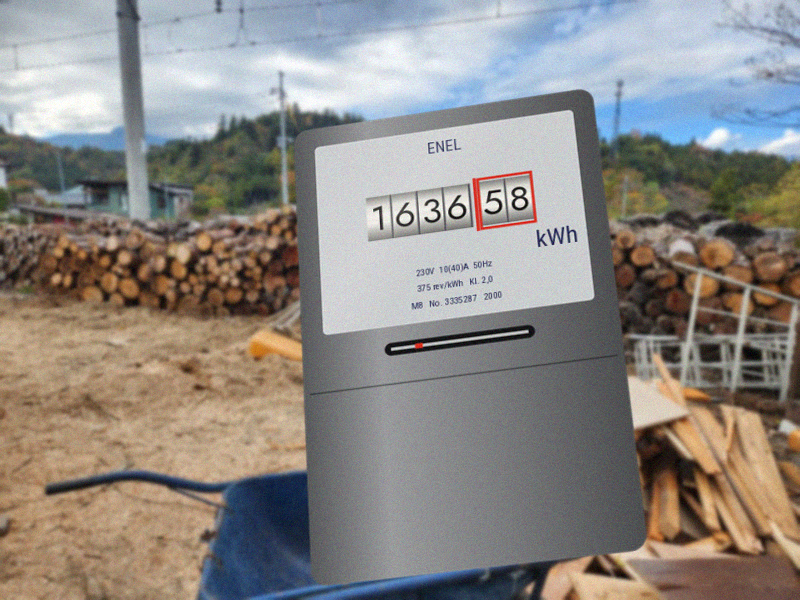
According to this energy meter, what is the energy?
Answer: 1636.58 kWh
